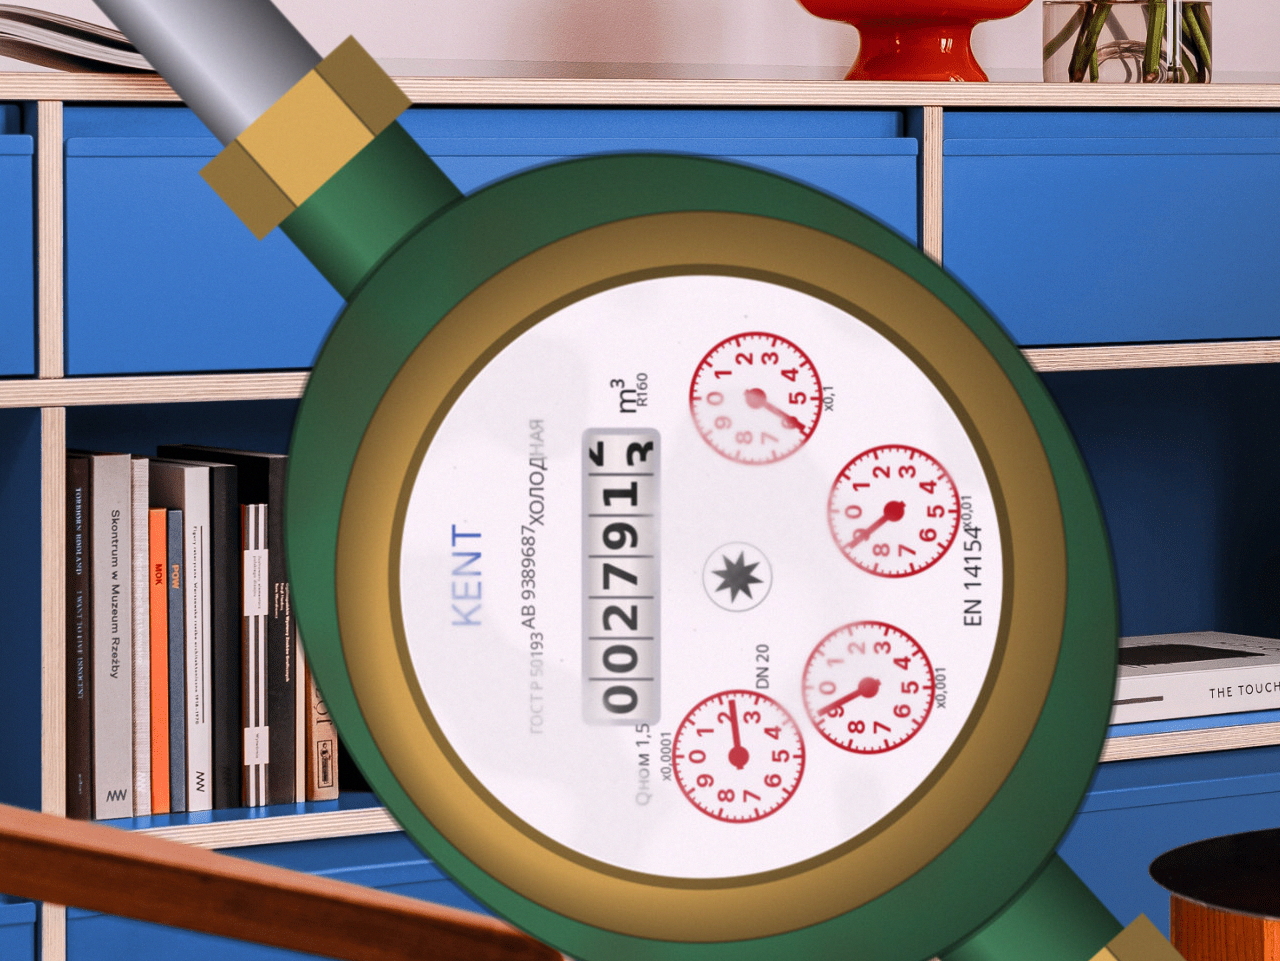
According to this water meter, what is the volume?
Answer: 27912.5892 m³
